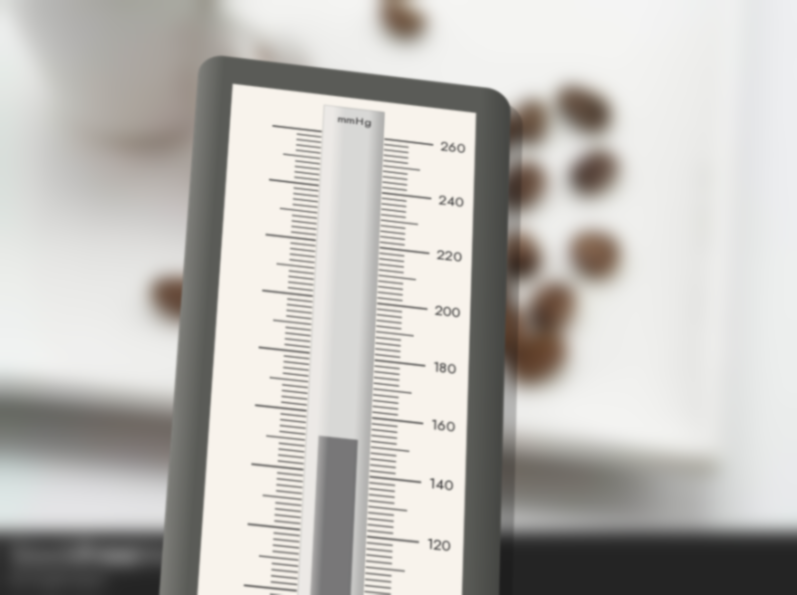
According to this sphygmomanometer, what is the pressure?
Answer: 152 mmHg
